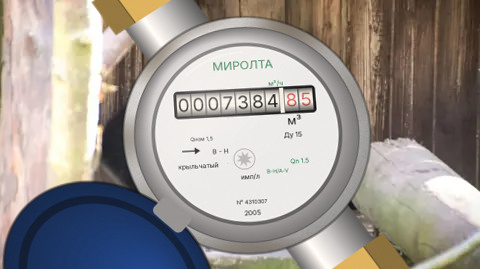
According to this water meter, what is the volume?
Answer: 7384.85 m³
